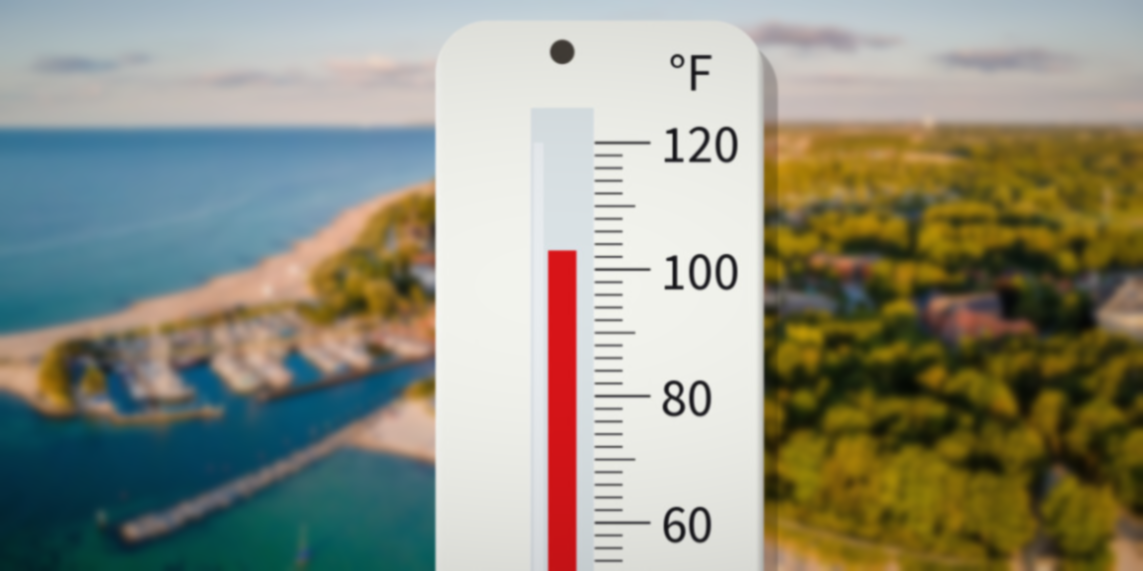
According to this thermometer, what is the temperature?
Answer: 103 °F
